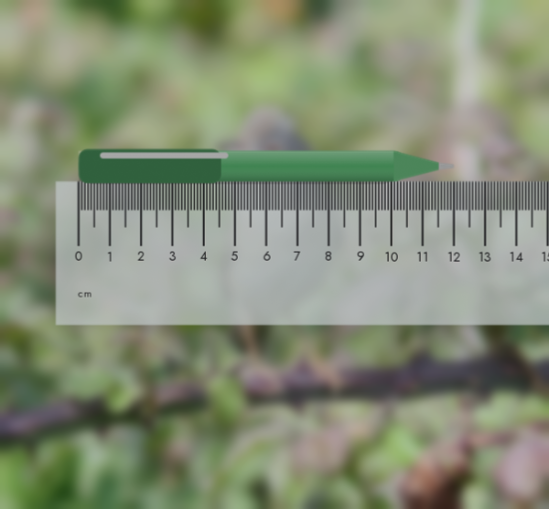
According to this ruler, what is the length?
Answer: 12 cm
